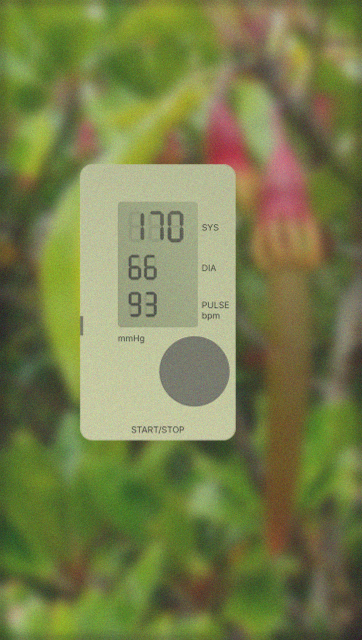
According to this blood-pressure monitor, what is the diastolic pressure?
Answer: 66 mmHg
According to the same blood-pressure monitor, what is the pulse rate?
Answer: 93 bpm
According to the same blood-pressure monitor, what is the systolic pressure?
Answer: 170 mmHg
